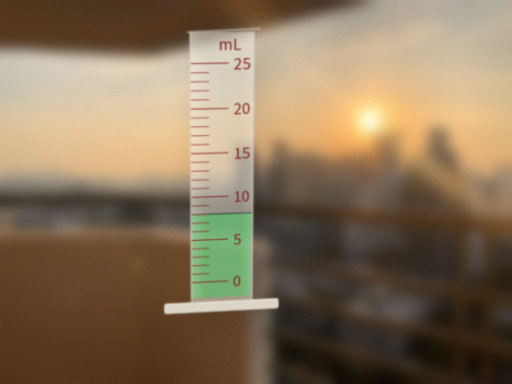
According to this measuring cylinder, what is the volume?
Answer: 8 mL
